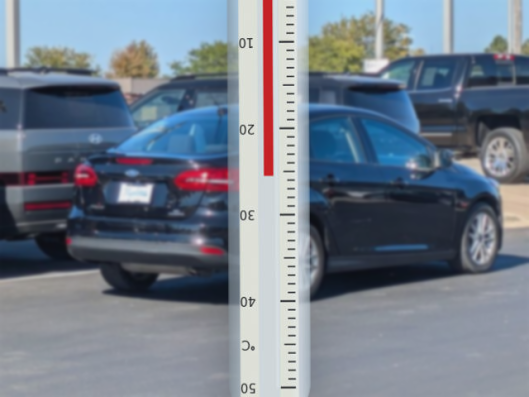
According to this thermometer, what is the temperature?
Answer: 25.5 °C
